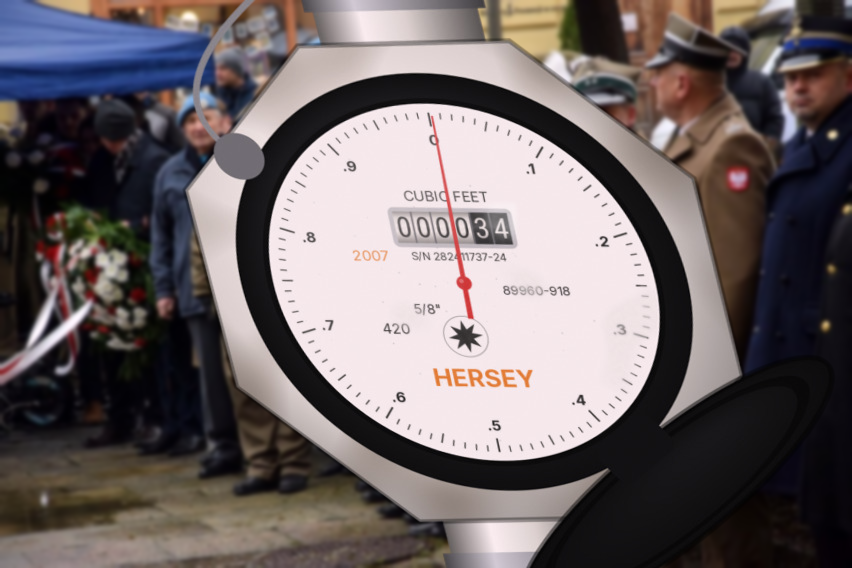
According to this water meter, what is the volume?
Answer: 34.00 ft³
